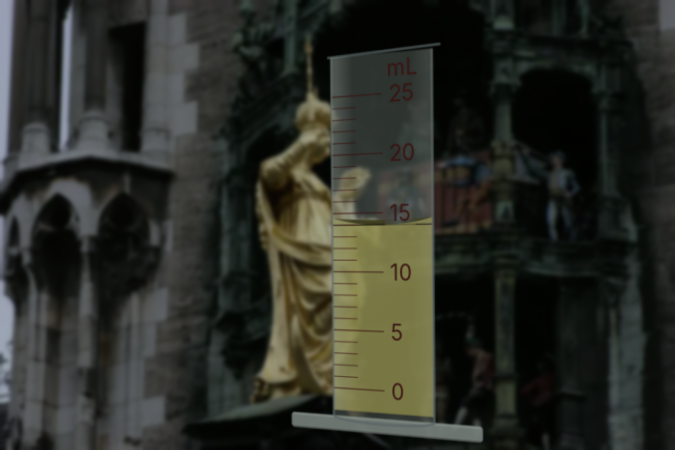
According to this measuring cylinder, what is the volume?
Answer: 14 mL
